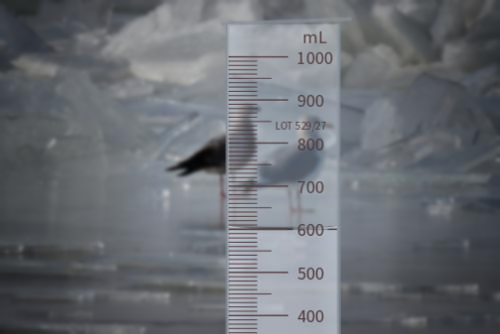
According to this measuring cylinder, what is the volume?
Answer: 600 mL
